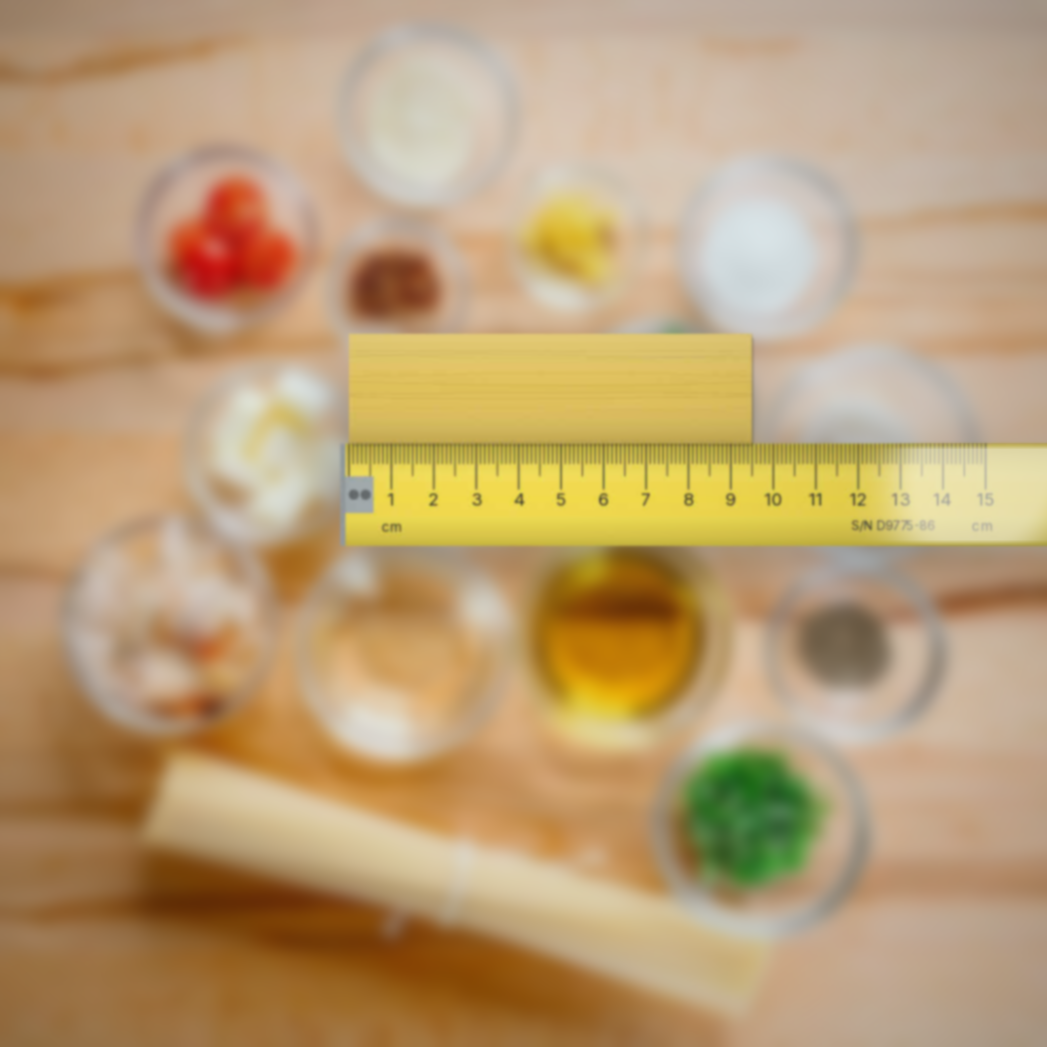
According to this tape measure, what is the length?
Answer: 9.5 cm
